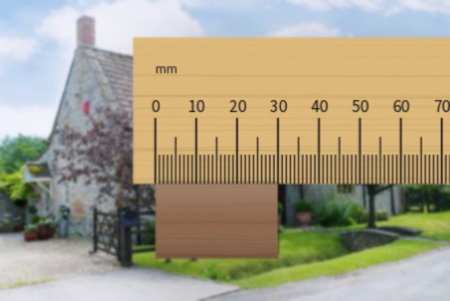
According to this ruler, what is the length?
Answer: 30 mm
